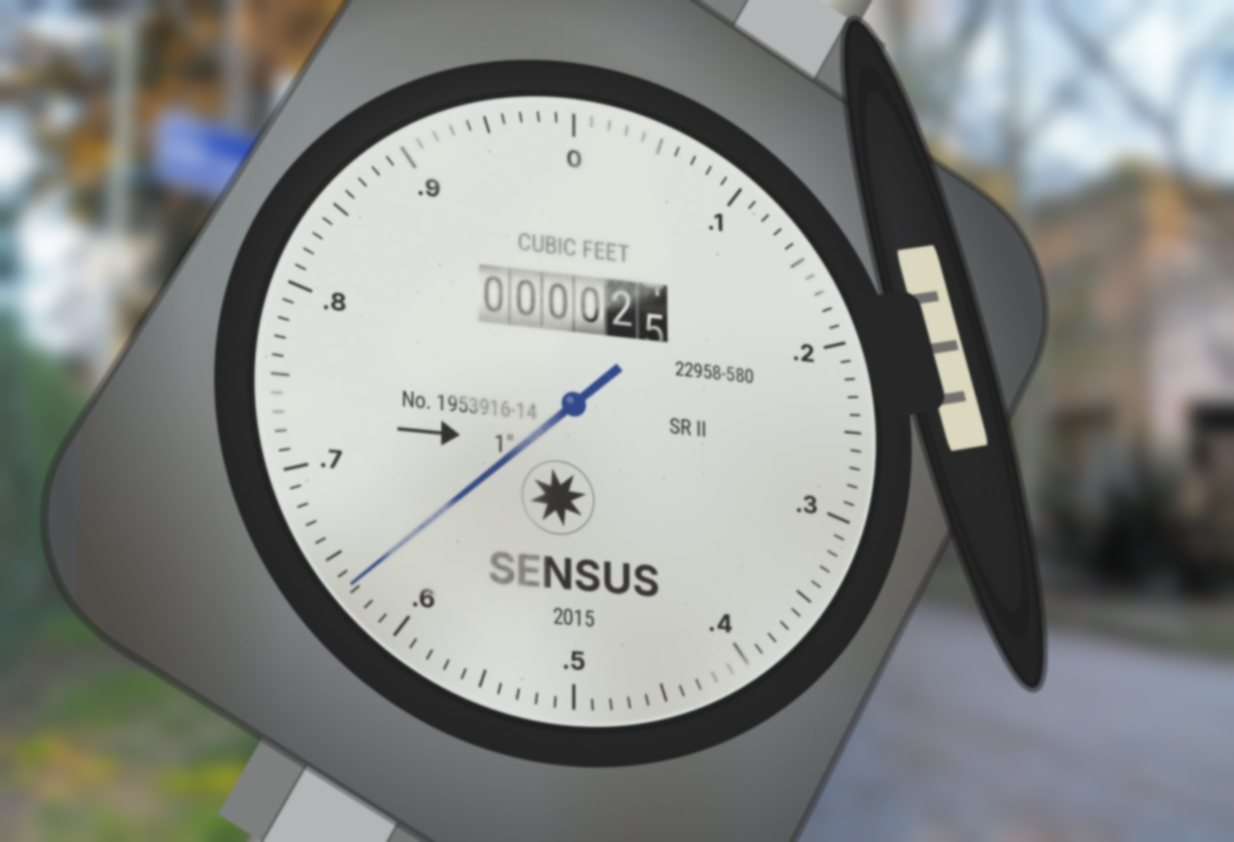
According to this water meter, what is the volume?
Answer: 24.63 ft³
